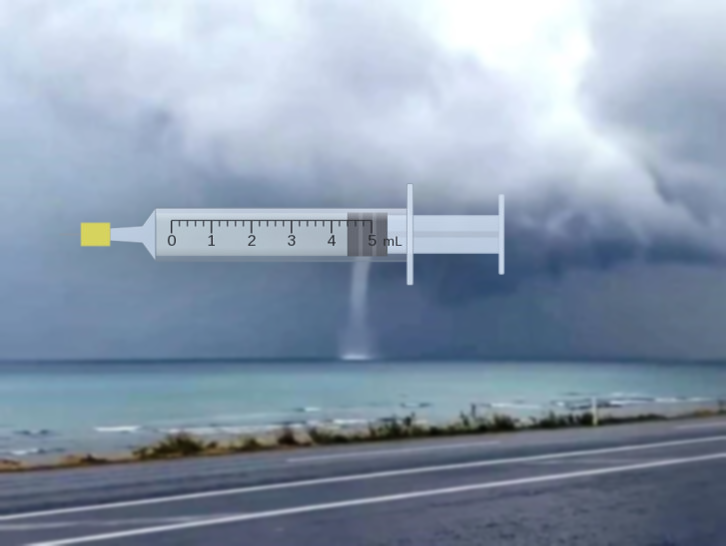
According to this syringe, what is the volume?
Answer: 4.4 mL
